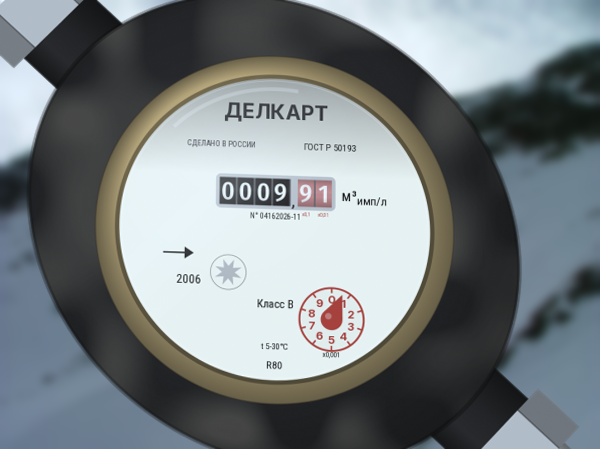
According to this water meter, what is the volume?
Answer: 9.910 m³
